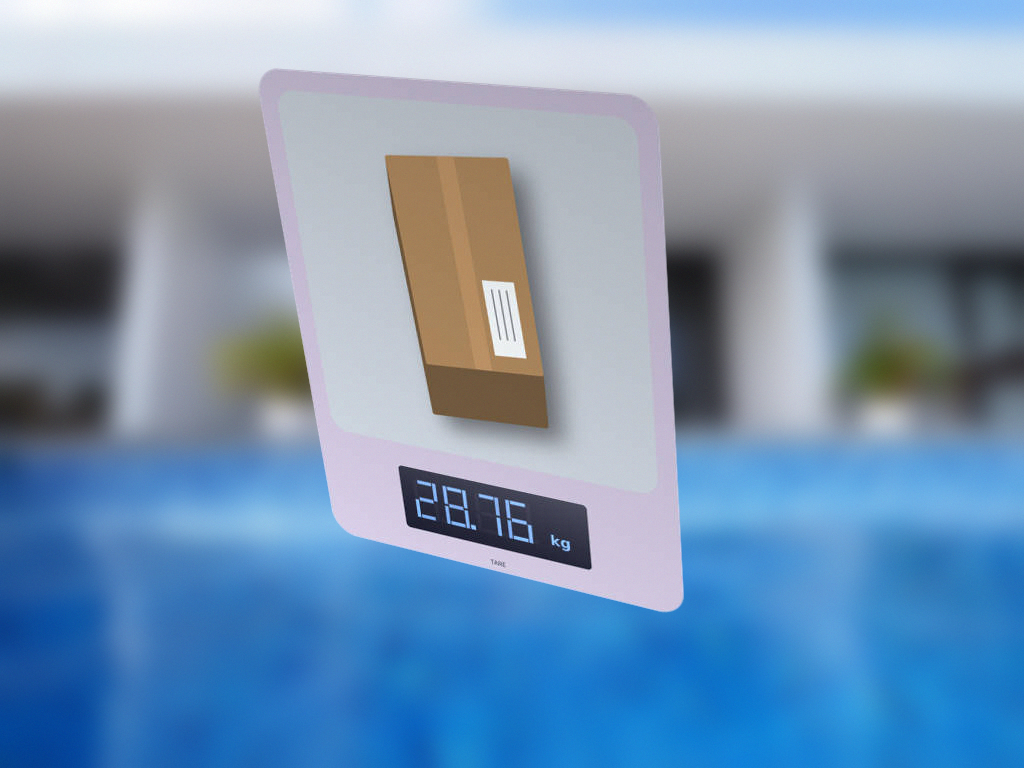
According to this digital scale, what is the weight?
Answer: 28.76 kg
